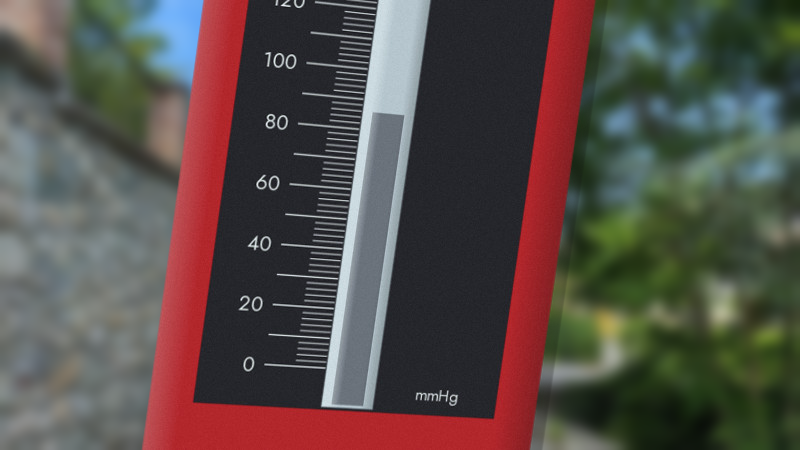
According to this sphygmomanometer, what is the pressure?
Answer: 86 mmHg
